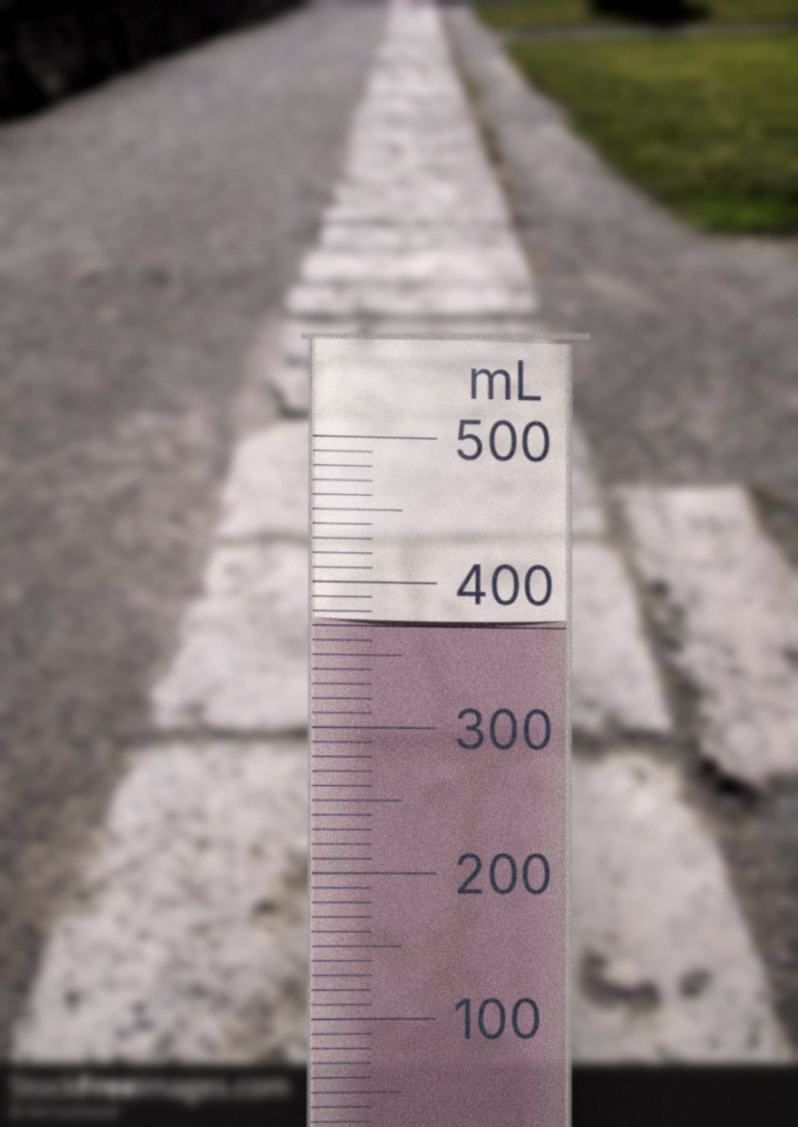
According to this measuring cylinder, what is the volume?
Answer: 370 mL
